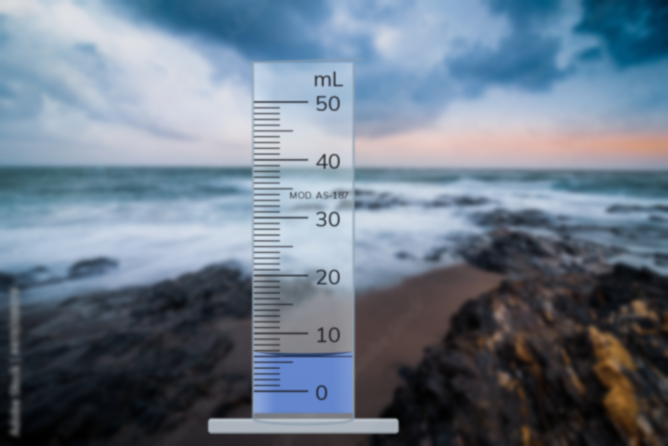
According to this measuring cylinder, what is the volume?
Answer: 6 mL
